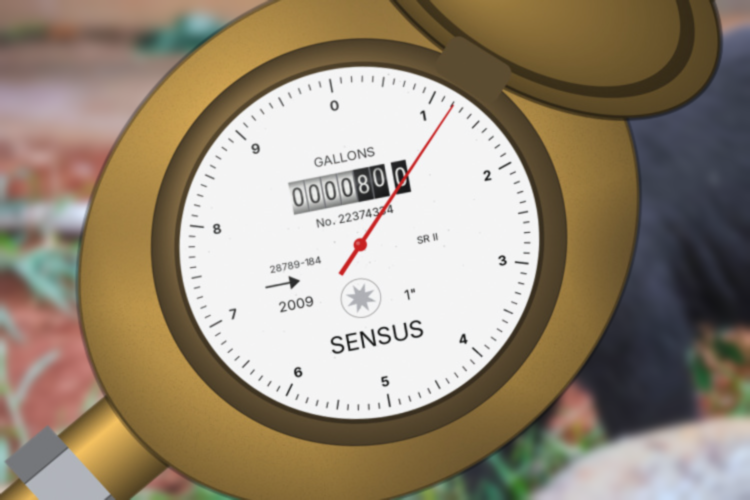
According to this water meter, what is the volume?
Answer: 801.2 gal
